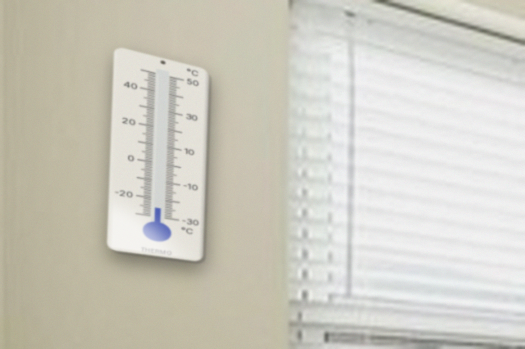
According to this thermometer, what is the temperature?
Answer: -25 °C
